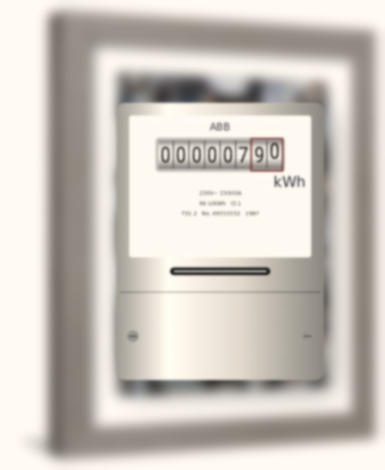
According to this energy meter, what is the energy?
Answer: 7.90 kWh
